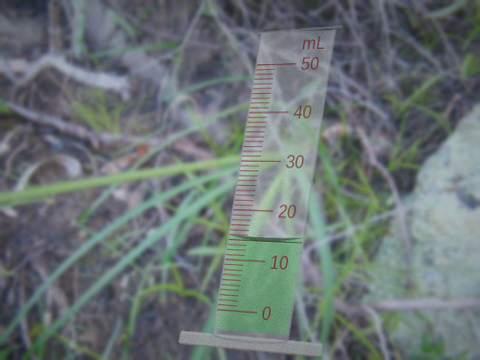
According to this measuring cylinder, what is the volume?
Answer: 14 mL
